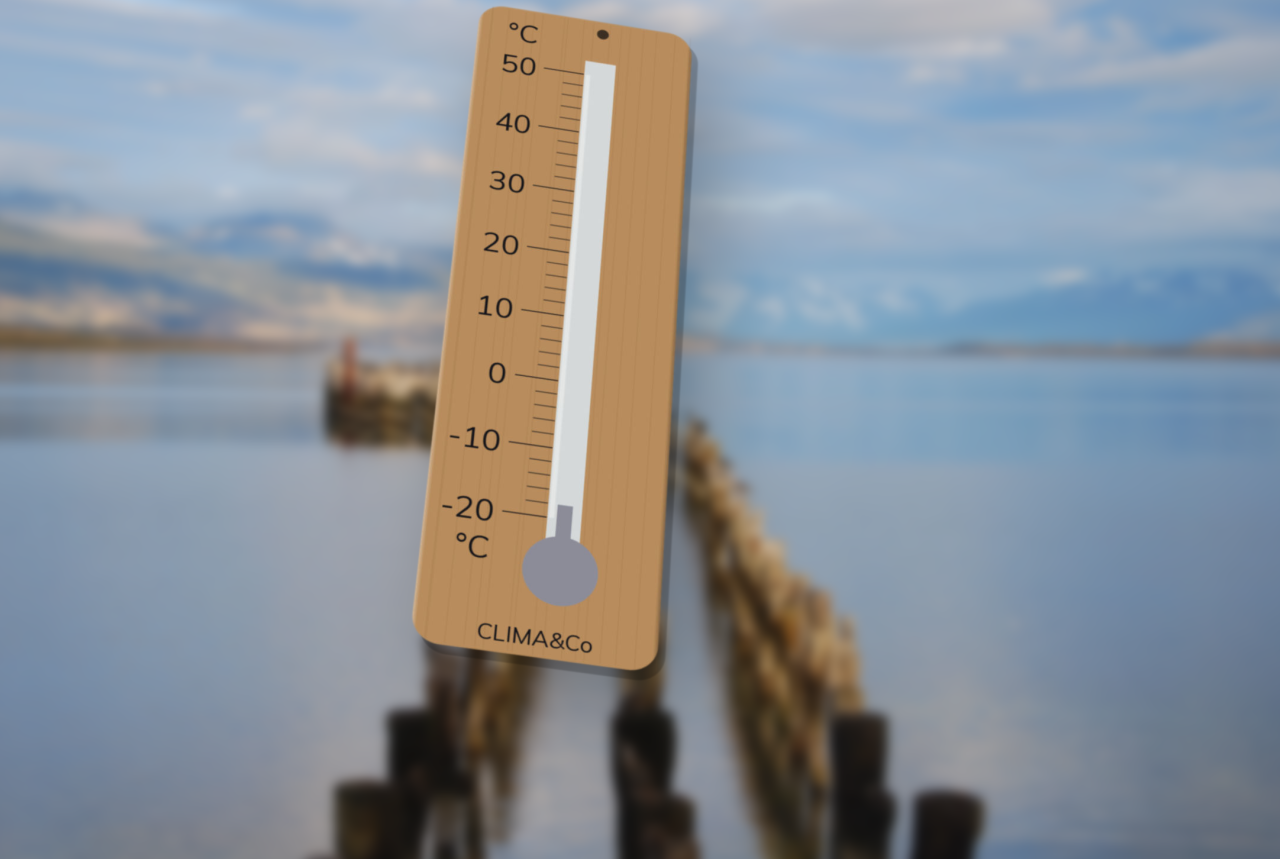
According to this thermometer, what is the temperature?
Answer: -18 °C
